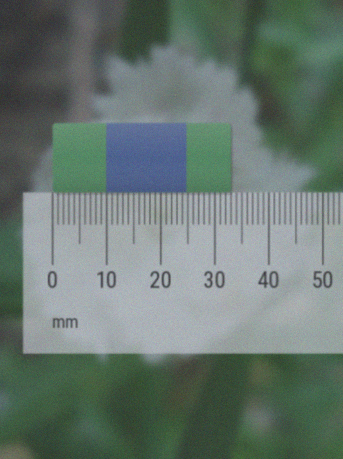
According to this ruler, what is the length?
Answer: 33 mm
